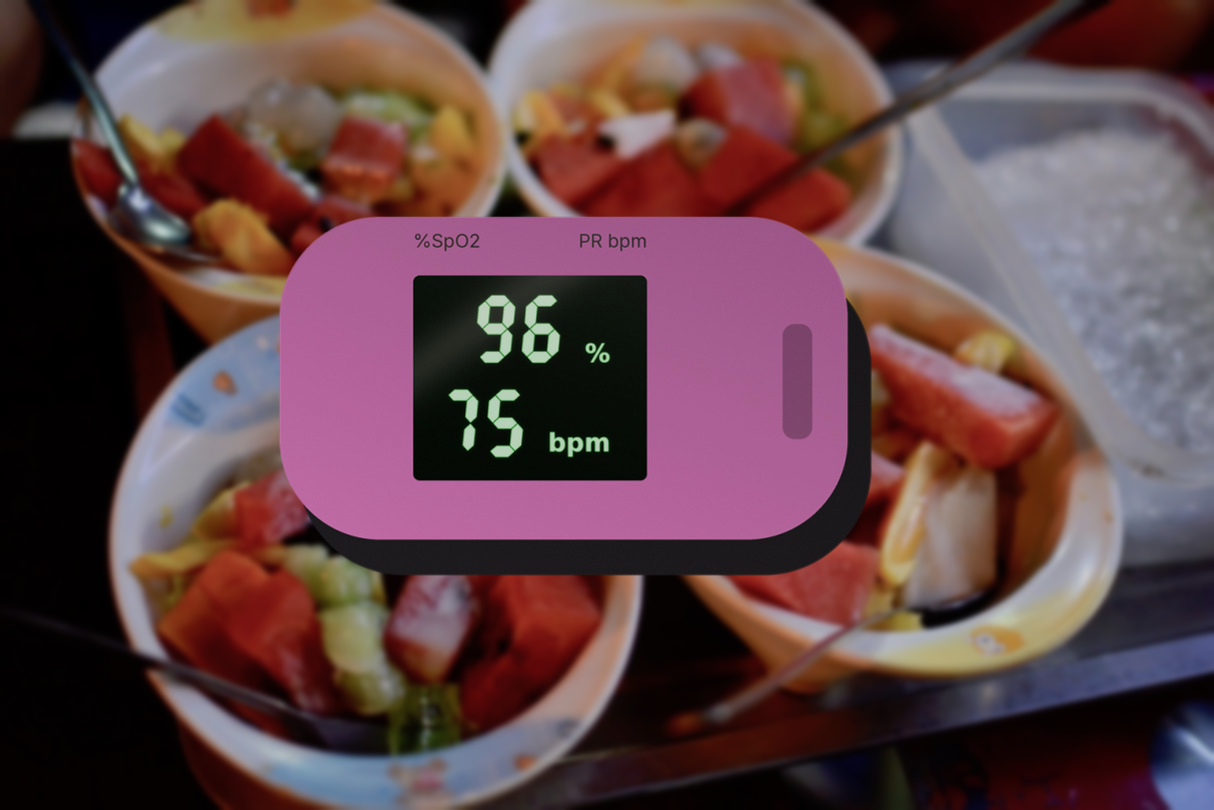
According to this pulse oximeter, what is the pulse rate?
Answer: 75 bpm
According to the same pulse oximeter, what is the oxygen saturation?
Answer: 96 %
